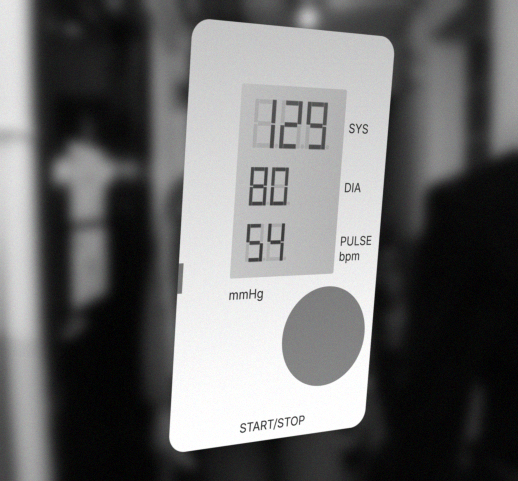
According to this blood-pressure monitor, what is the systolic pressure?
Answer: 129 mmHg
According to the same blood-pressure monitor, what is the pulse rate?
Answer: 54 bpm
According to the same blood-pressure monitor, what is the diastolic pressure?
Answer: 80 mmHg
